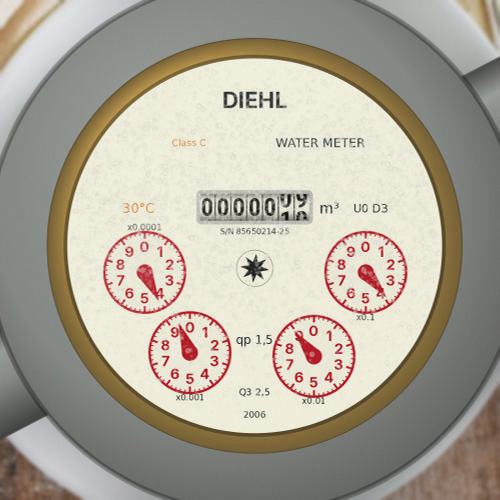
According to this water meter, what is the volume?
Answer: 9.3894 m³
